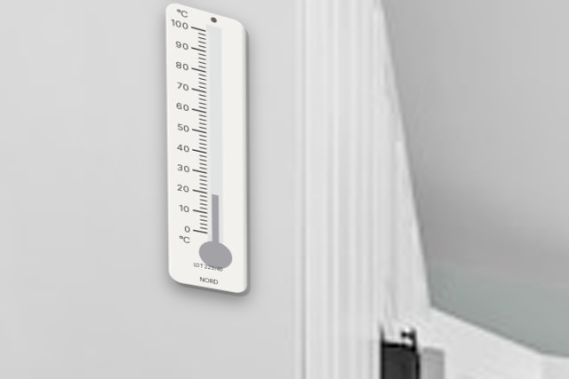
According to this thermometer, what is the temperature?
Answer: 20 °C
